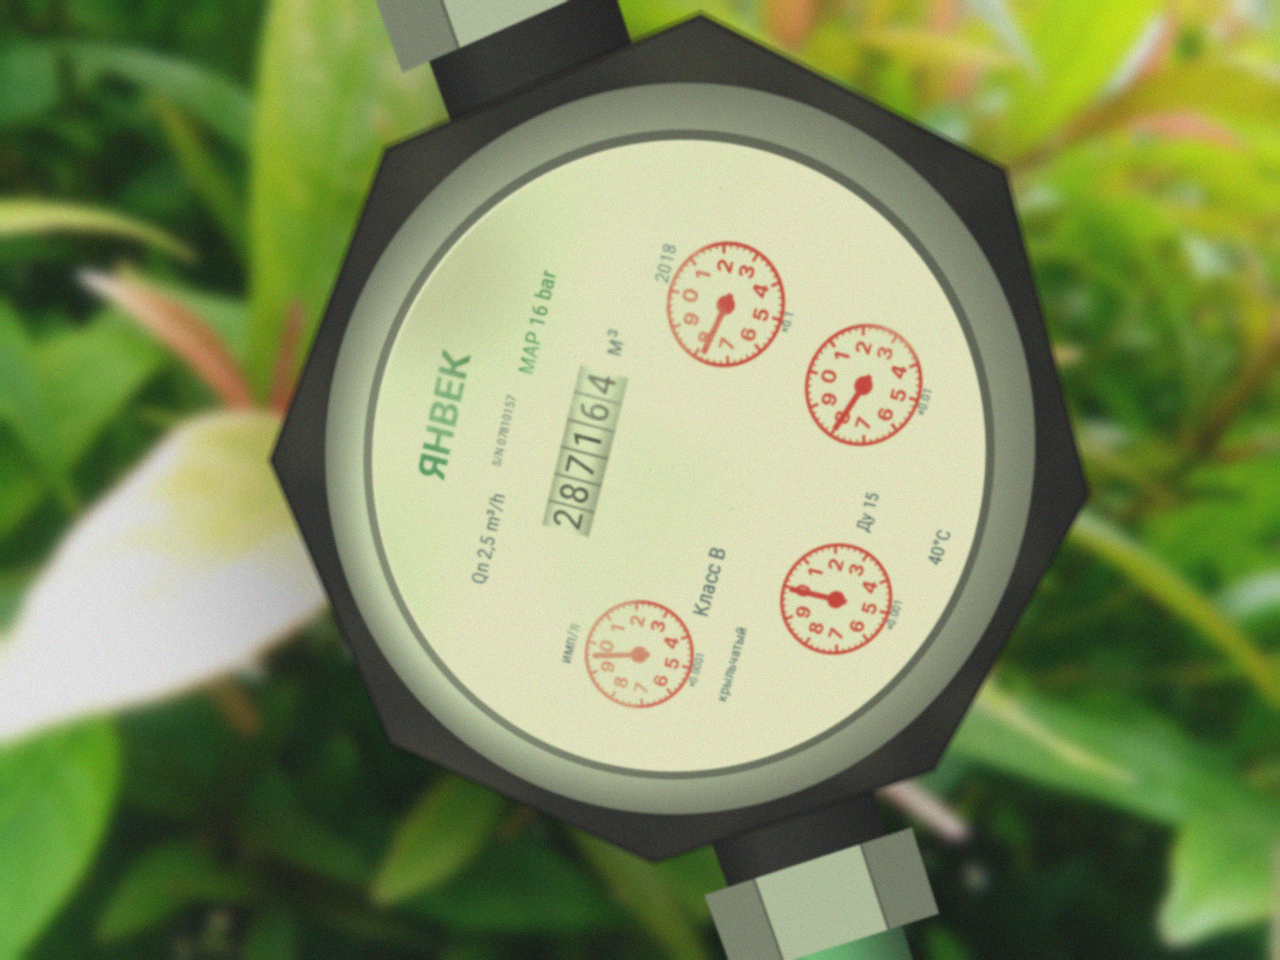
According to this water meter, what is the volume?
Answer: 287164.7799 m³
